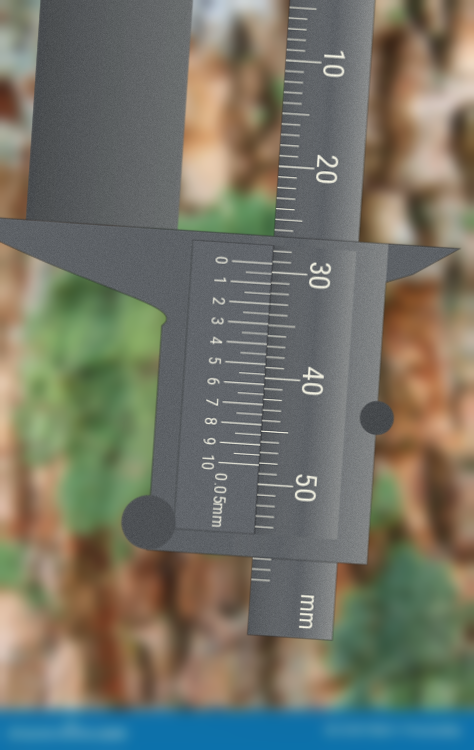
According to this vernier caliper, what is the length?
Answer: 29.2 mm
